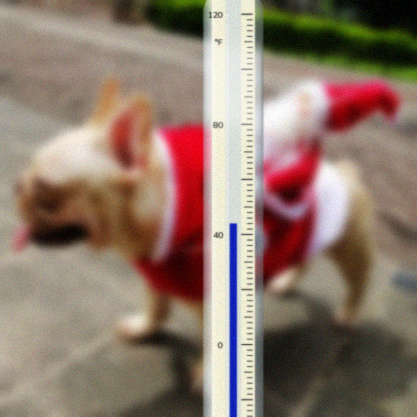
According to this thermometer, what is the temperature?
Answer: 44 °F
